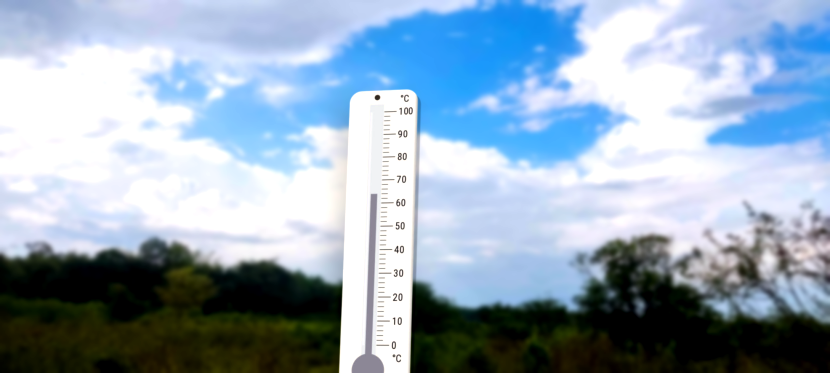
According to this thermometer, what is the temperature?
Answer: 64 °C
